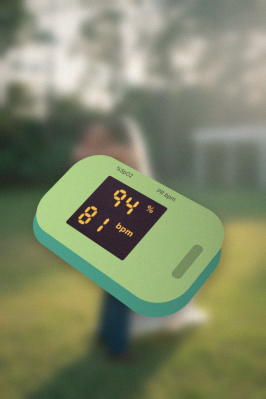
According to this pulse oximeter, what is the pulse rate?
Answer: 81 bpm
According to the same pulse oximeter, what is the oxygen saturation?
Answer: 94 %
